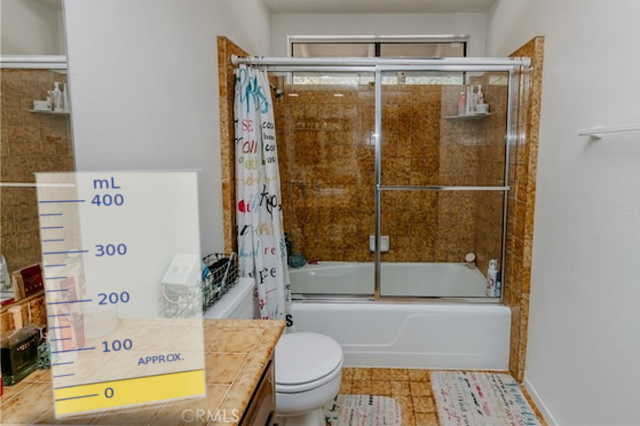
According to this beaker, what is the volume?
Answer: 25 mL
